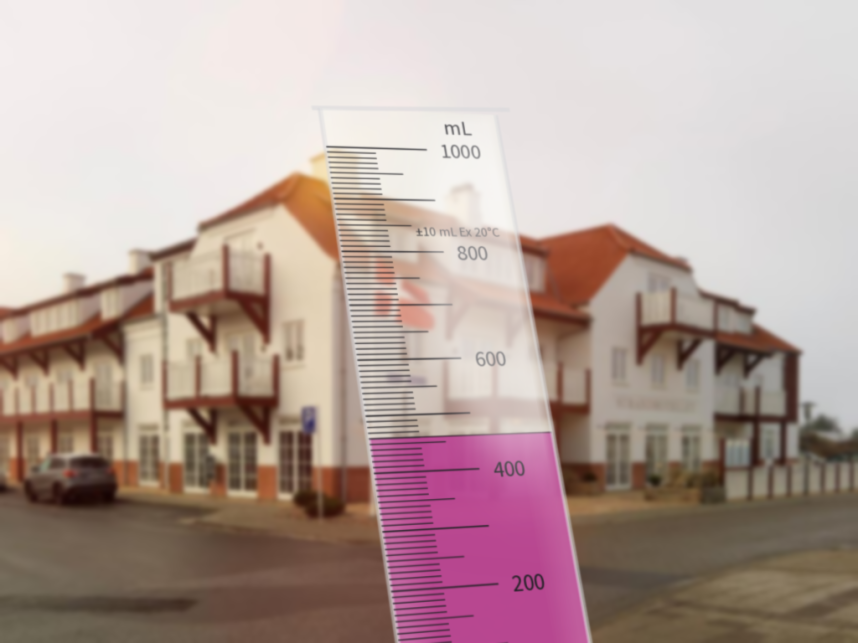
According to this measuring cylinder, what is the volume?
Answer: 460 mL
